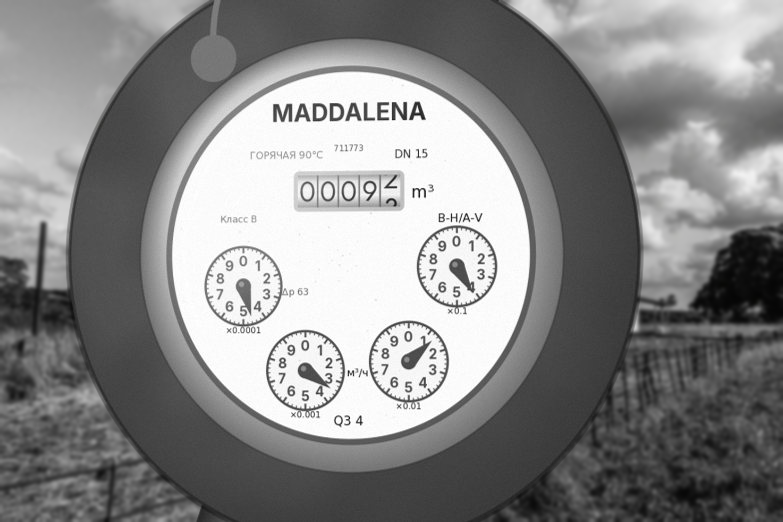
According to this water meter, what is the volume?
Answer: 92.4134 m³
